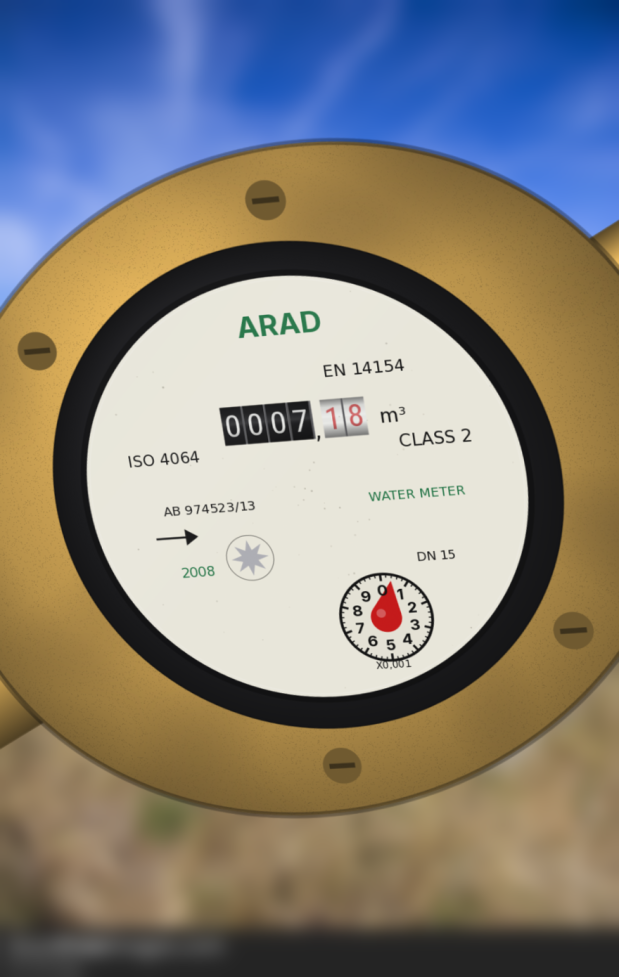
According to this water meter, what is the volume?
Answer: 7.180 m³
